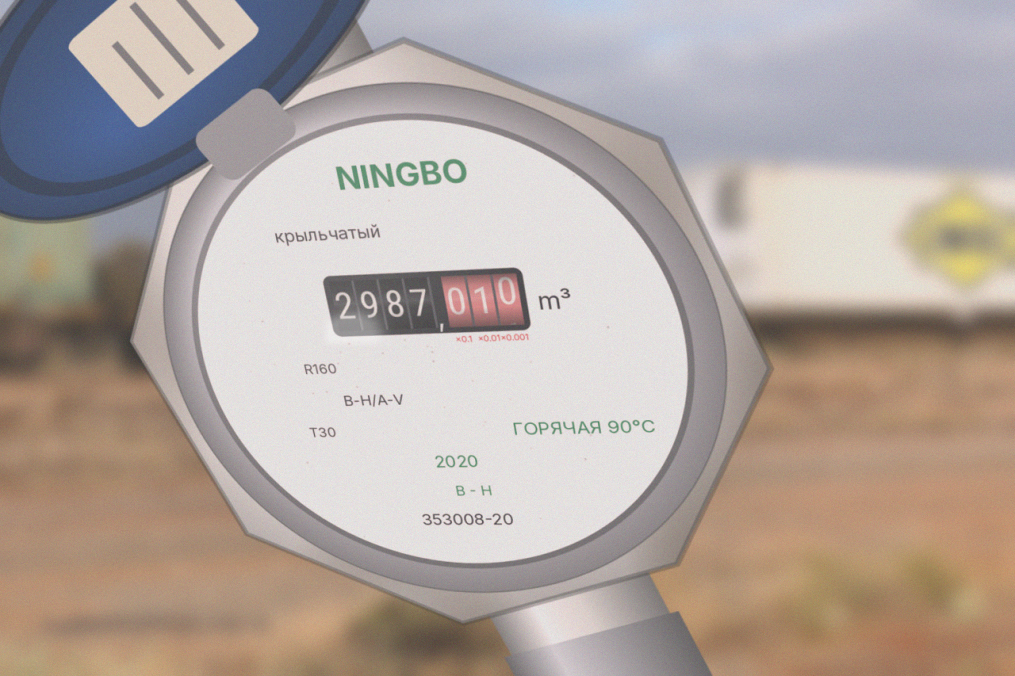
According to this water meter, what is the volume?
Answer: 2987.010 m³
